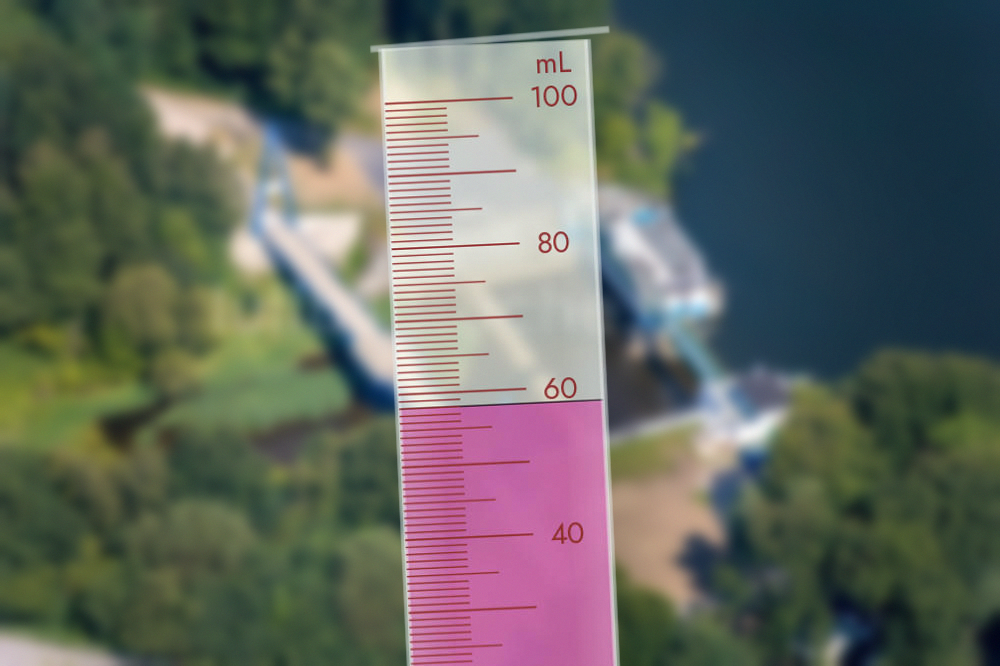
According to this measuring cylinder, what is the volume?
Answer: 58 mL
